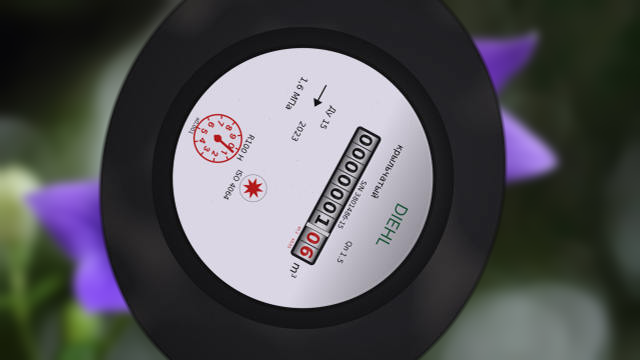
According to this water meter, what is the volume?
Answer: 1.060 m³
